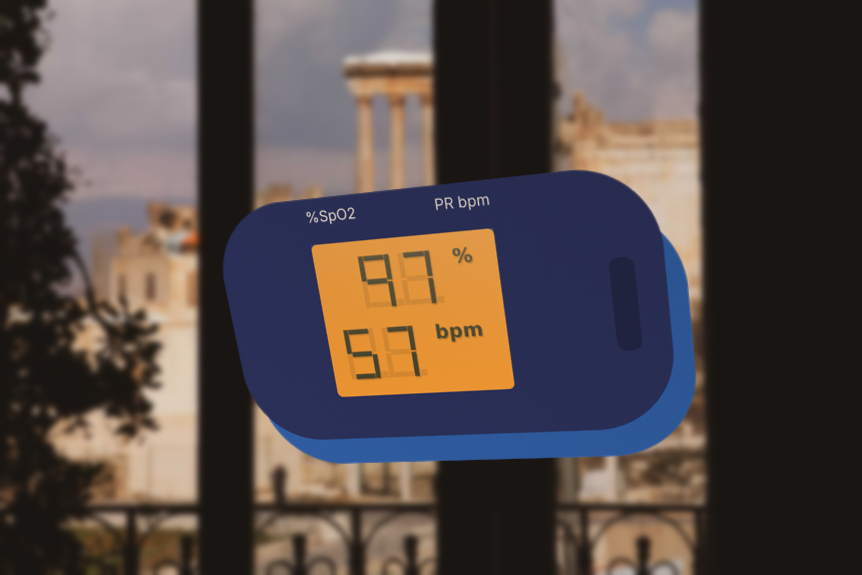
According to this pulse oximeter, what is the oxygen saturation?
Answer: 97 %
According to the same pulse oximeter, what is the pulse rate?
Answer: 57 bpm
